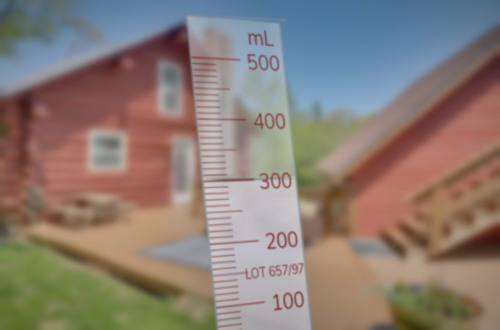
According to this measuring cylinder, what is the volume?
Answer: 300 mL
